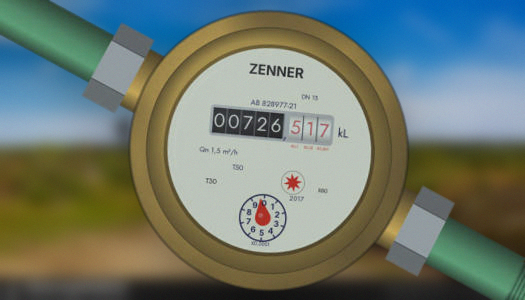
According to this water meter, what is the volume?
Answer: 726.5169 kL
